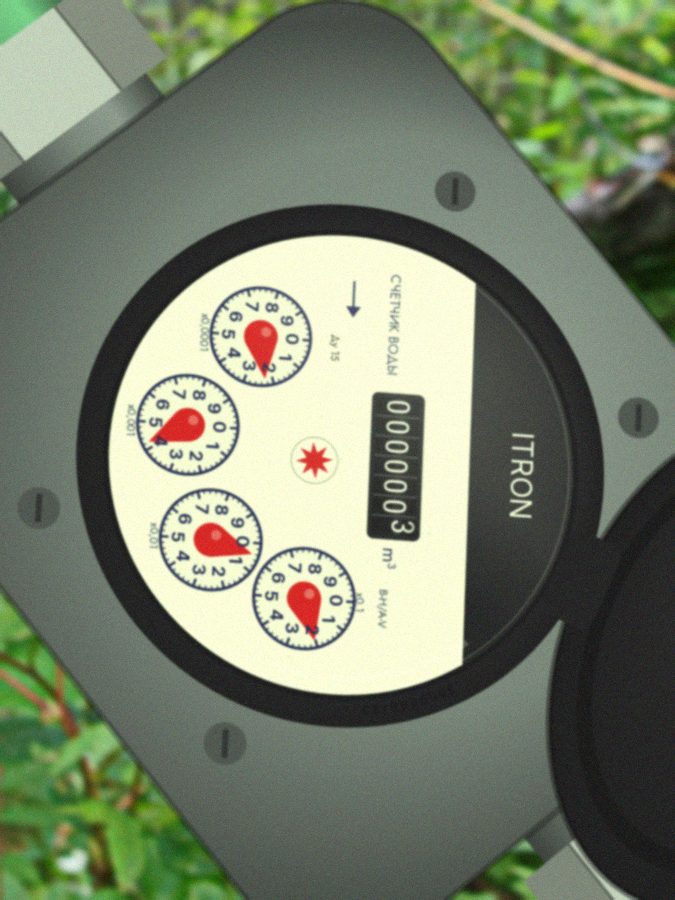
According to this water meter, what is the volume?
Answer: 3.2042 m³
